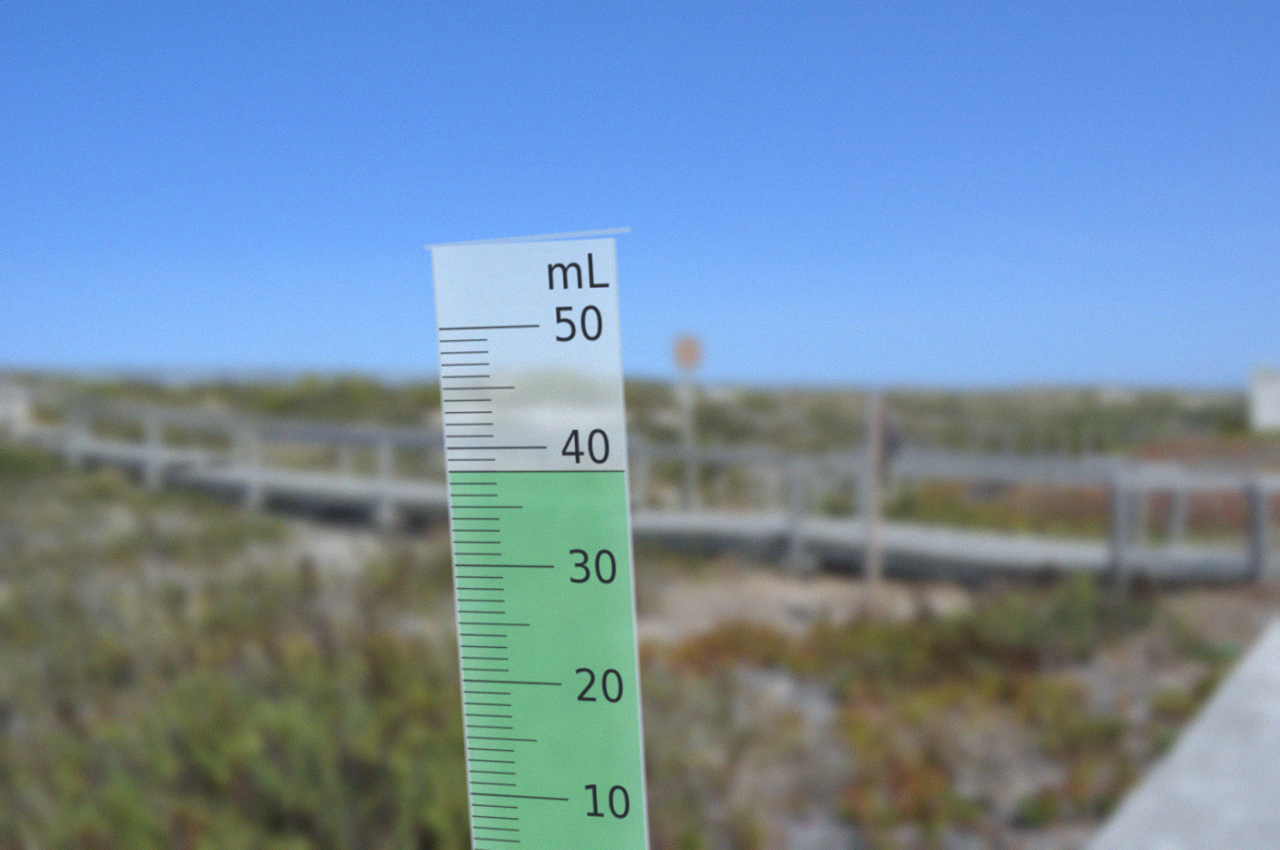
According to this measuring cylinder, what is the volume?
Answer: 38 mL
